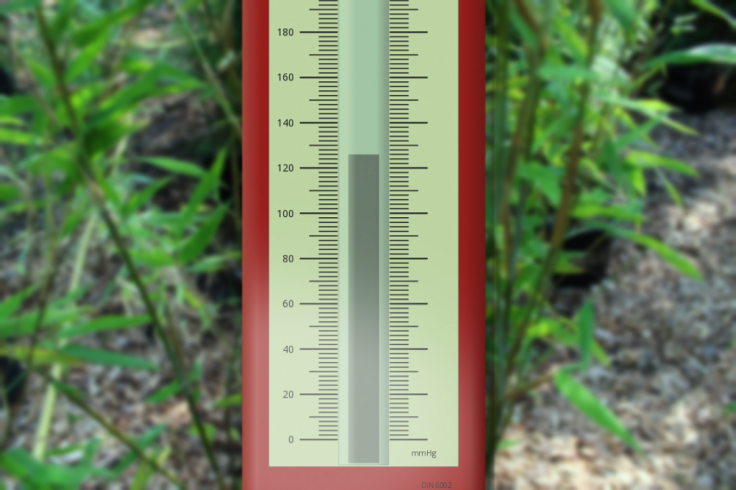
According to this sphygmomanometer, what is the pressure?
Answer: 126 mmHg
